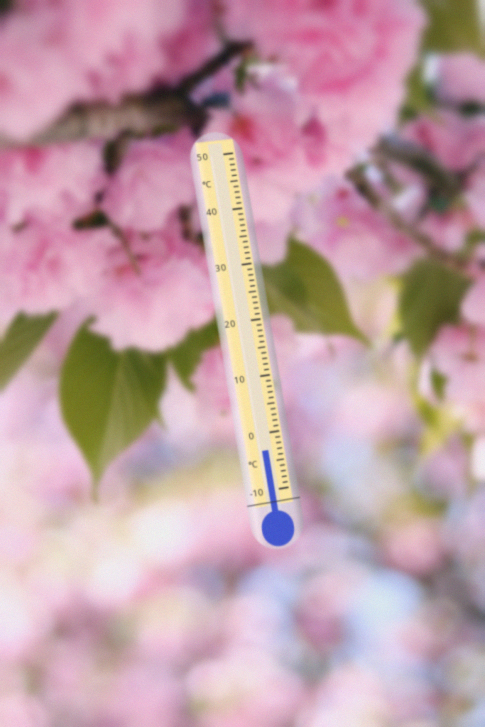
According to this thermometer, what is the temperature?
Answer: -3 °C
